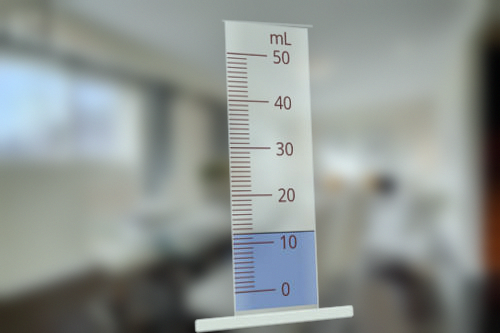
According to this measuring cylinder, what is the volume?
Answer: 12 mL
